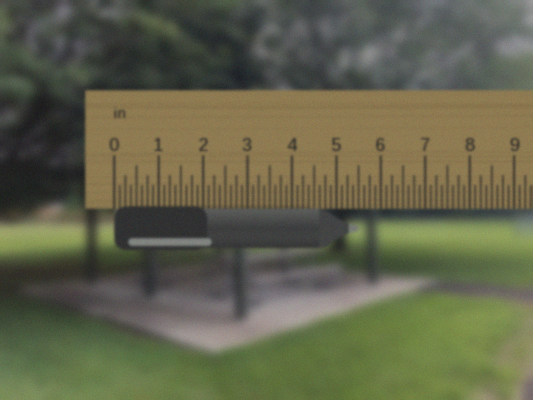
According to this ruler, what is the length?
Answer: 5.5 in
